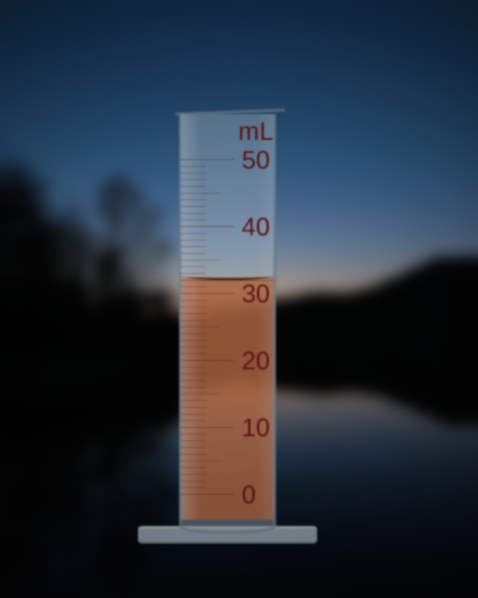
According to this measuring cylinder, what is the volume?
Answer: 32 mL
